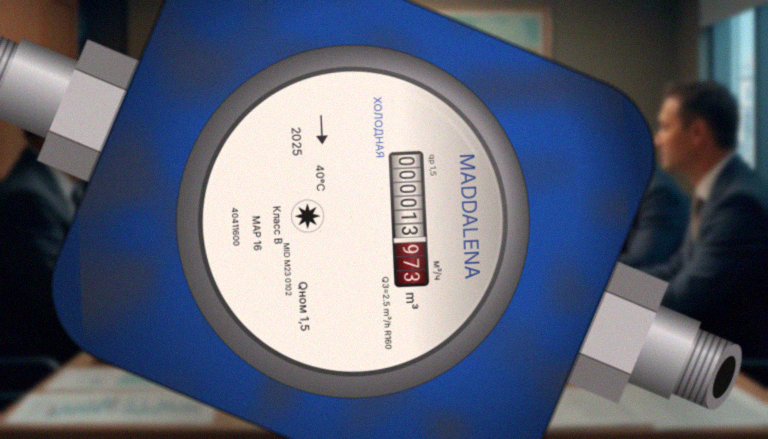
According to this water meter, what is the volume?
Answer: 13.973 m³
